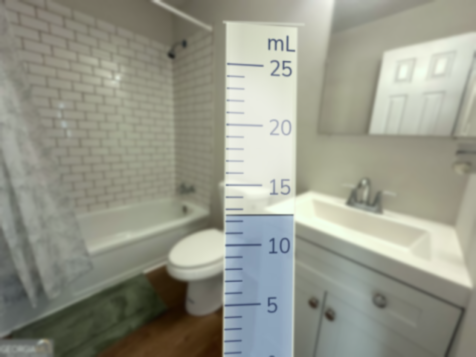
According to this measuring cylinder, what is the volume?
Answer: 12.5 mL
